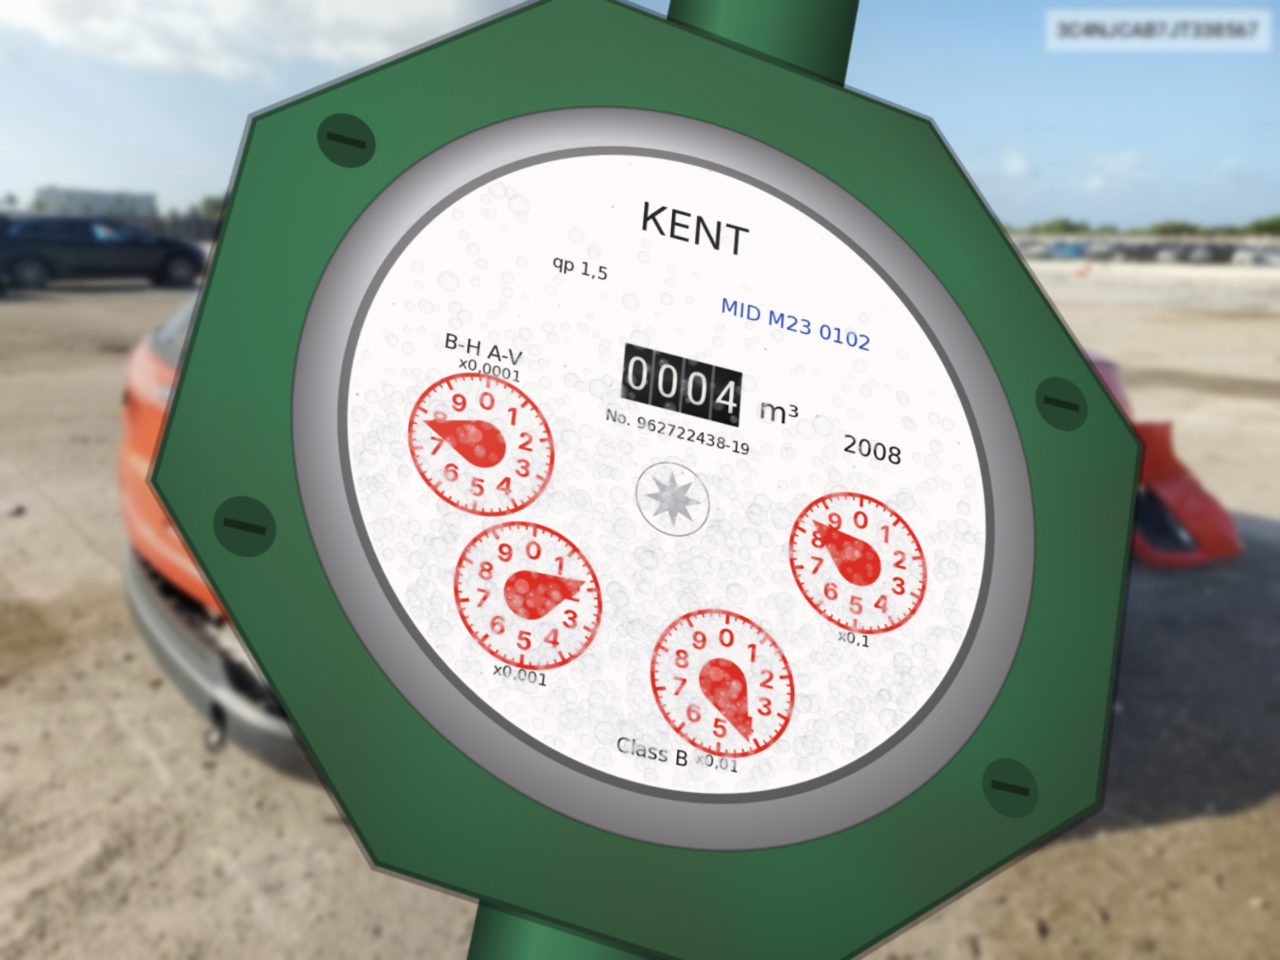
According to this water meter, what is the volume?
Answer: 4.8417 m³
